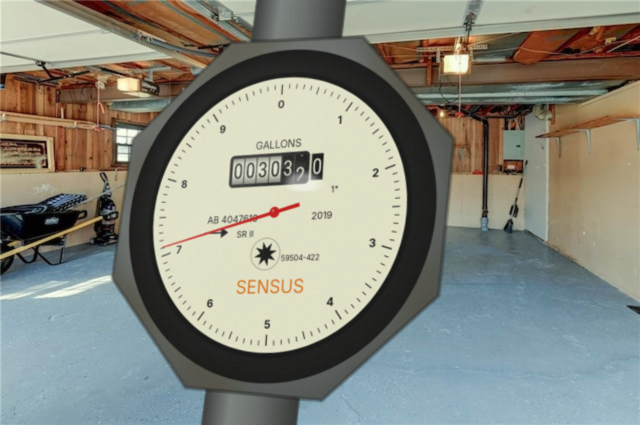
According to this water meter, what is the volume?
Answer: 30317.1 gal
